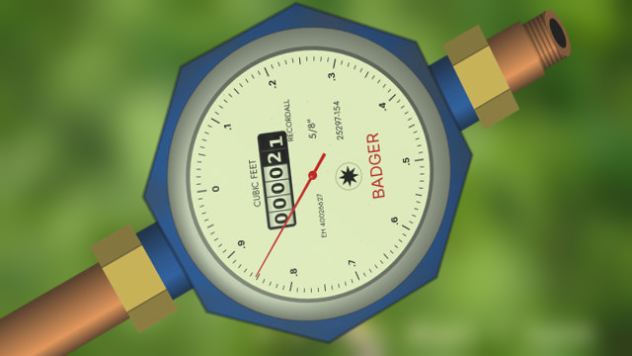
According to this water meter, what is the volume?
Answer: 20.85 ft³
